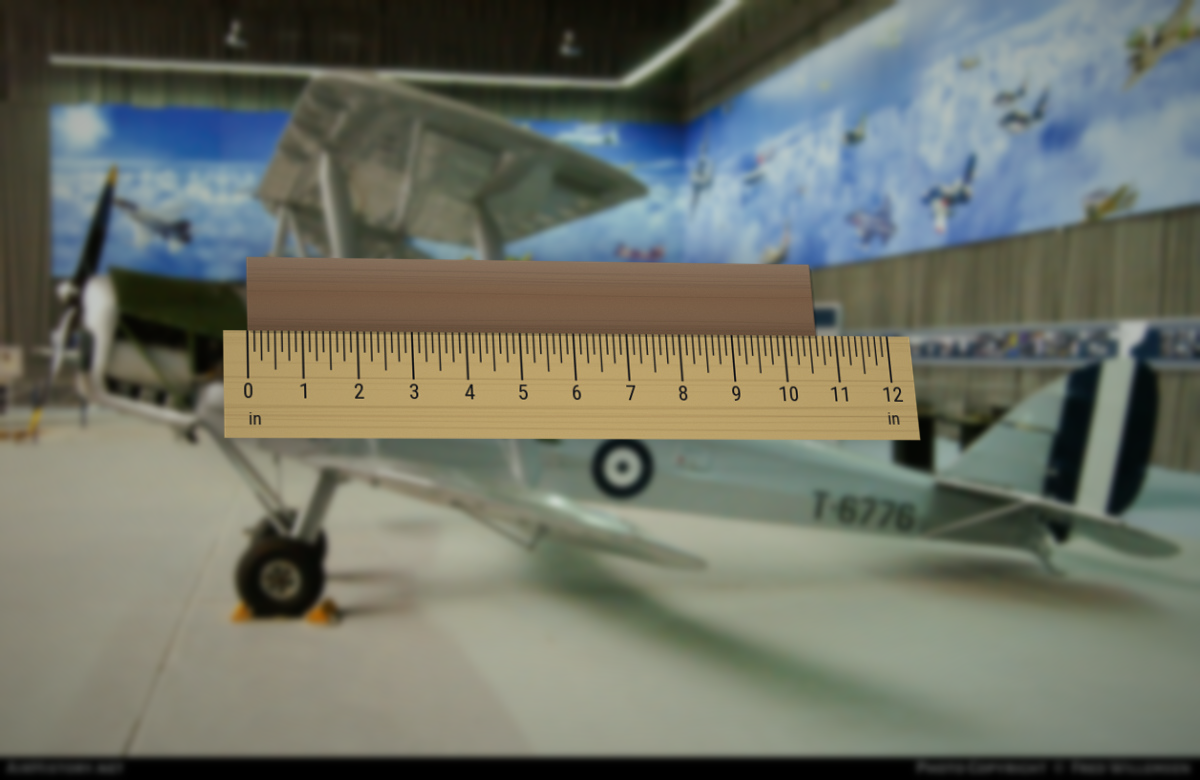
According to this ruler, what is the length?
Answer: 10.625 in
